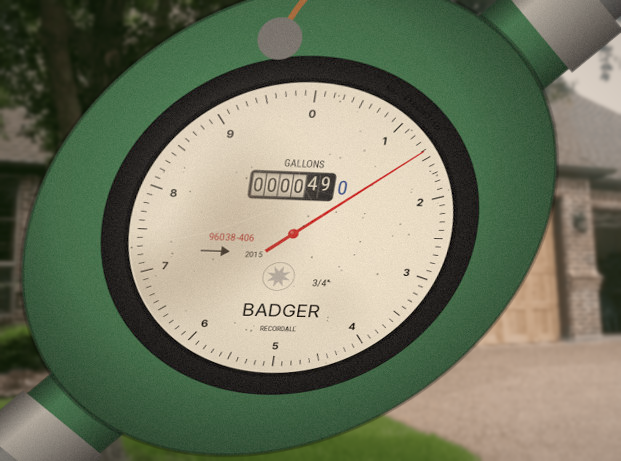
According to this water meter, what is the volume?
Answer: 491.4 gal
